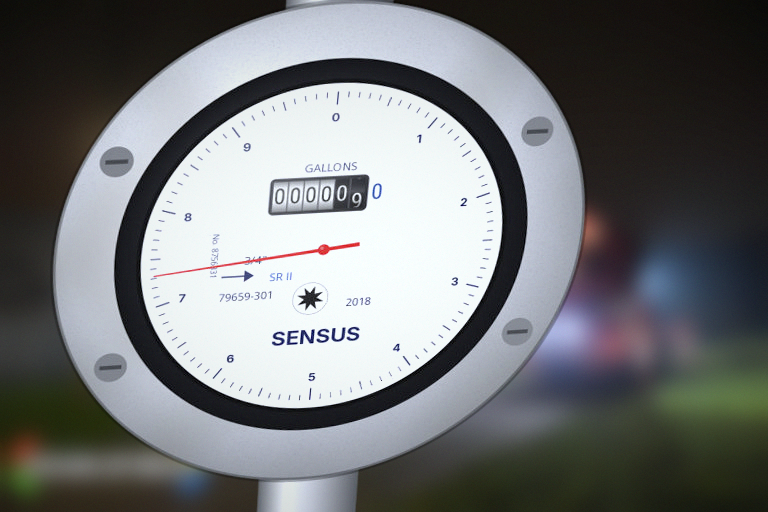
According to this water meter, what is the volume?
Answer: 87.3 gal
